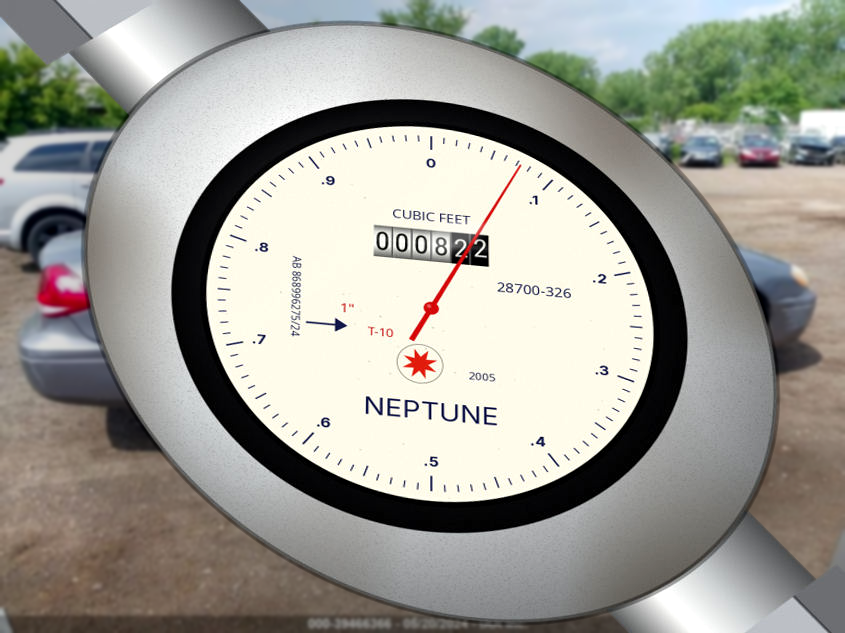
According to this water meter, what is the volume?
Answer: 822.07 ft³
